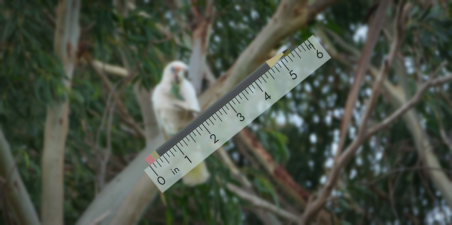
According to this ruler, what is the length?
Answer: 5.375 in
